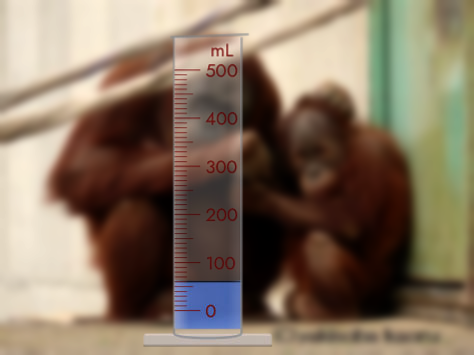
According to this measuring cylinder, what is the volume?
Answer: 60 mL
